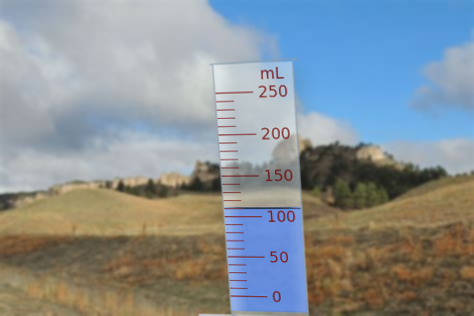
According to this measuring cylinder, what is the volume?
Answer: 110 mL
